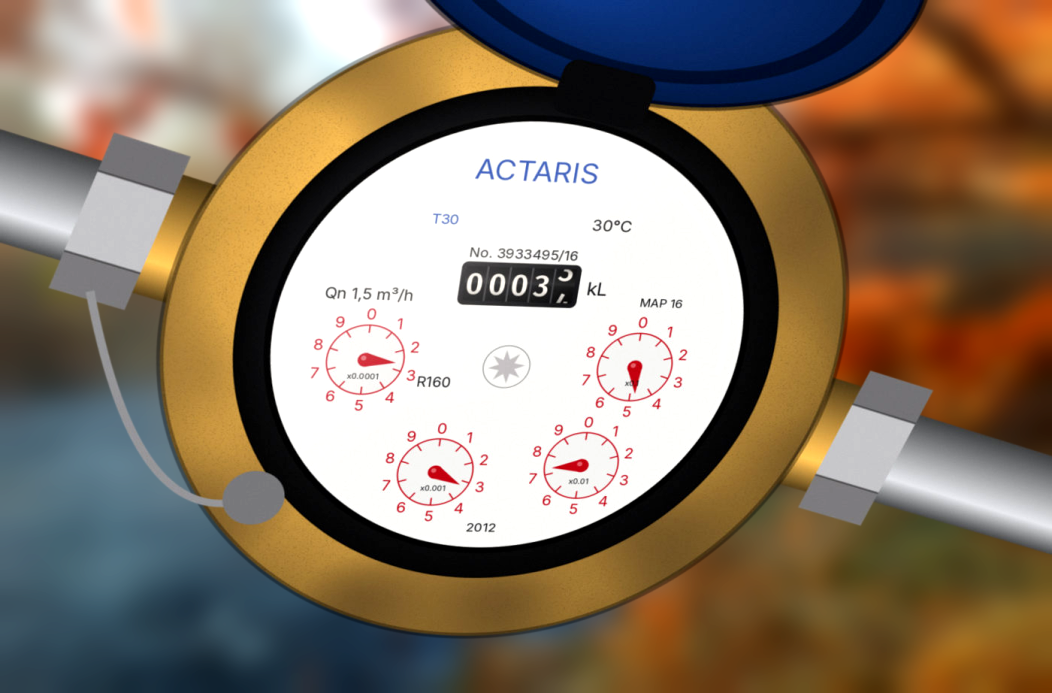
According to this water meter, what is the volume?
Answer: 33.4732 kL
